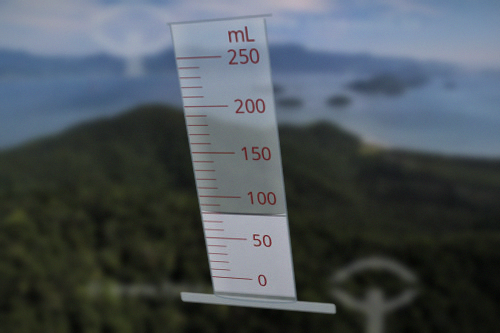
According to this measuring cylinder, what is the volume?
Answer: 80 mL
